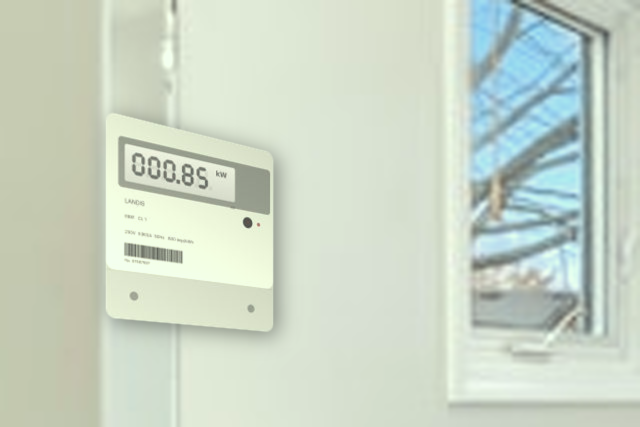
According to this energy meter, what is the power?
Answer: 0.85 kW
